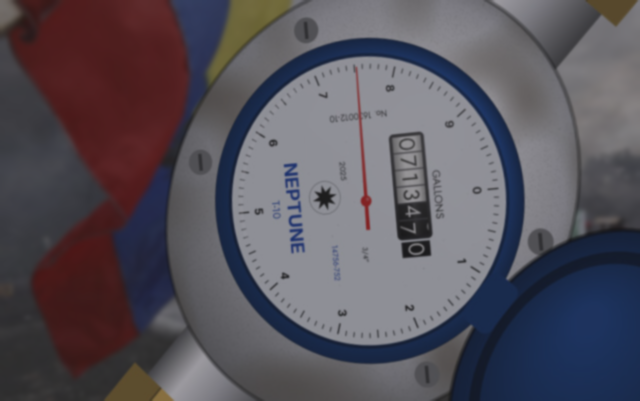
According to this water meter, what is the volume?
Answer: 713467.5 gal
